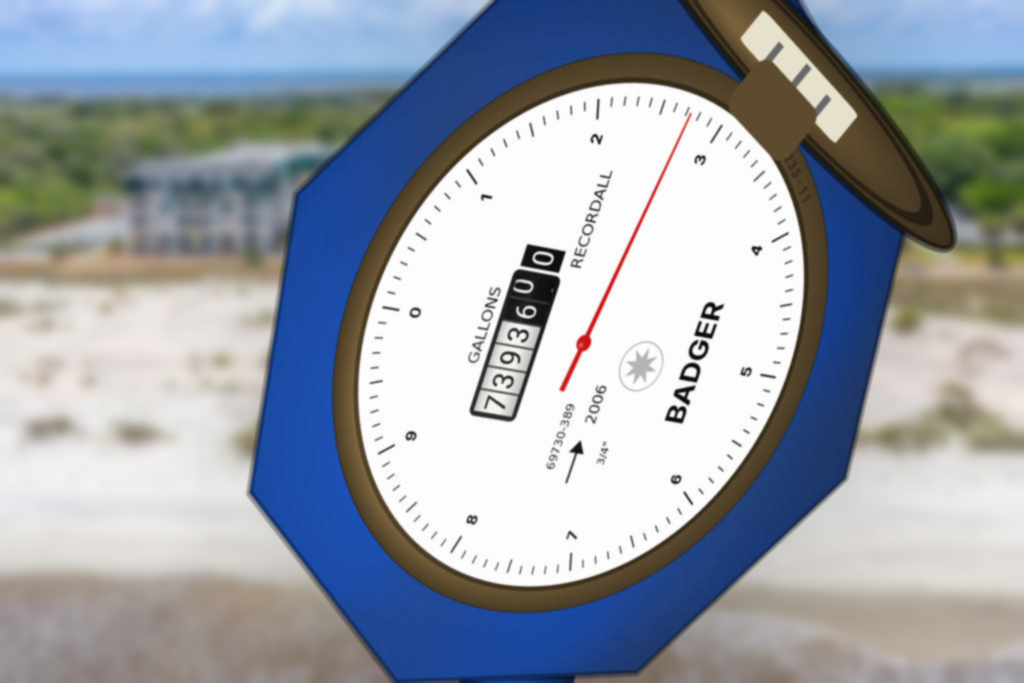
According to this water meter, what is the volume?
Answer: 7393602.7 gal
